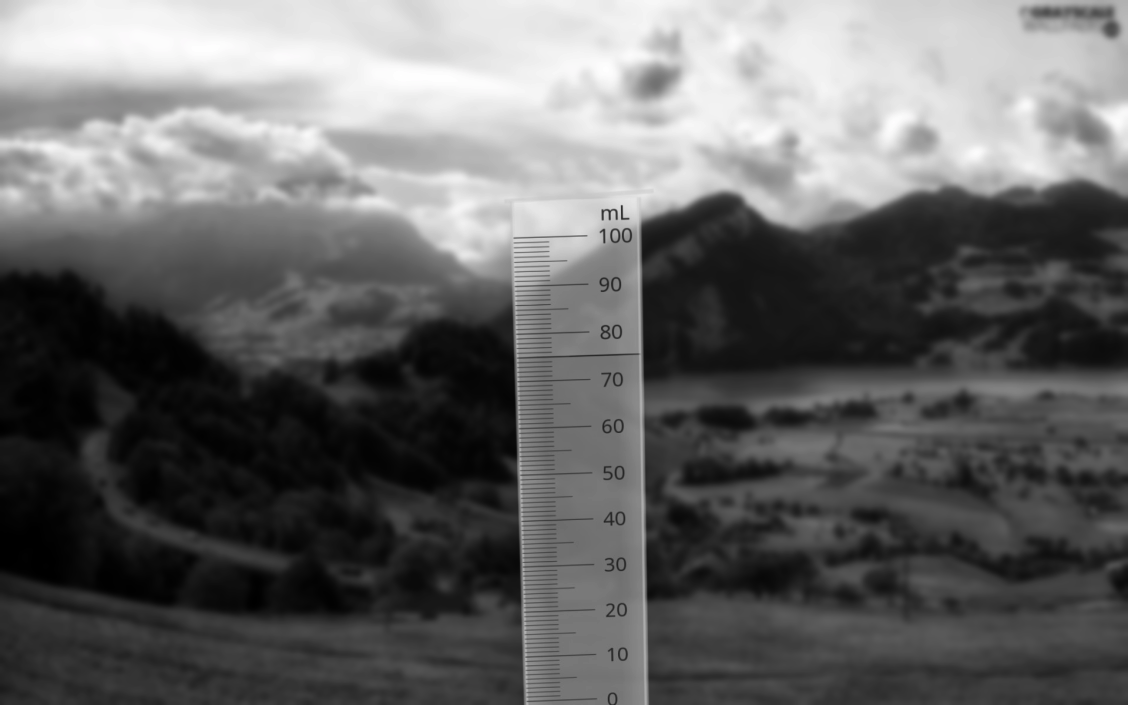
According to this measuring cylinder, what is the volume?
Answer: 75 mL
